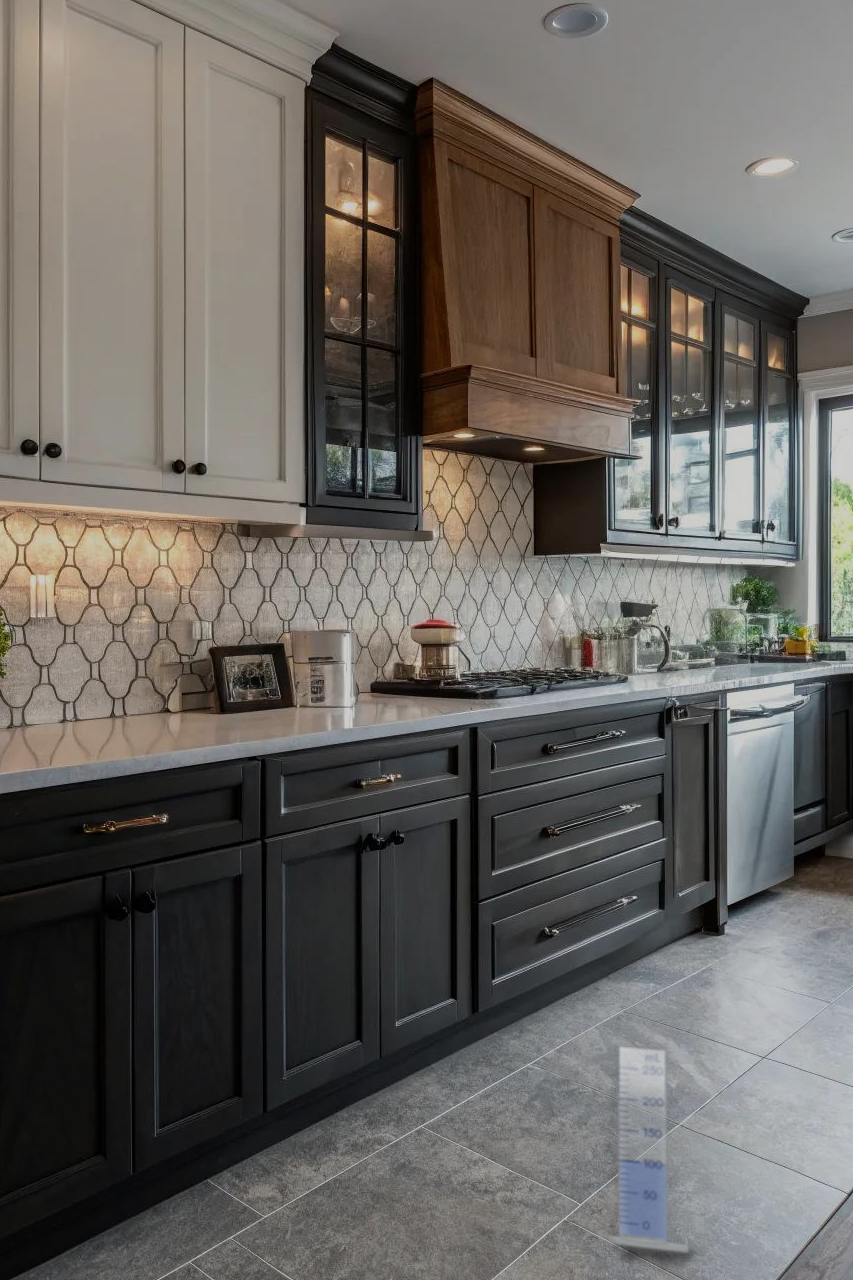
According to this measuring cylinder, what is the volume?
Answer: 100 mL
